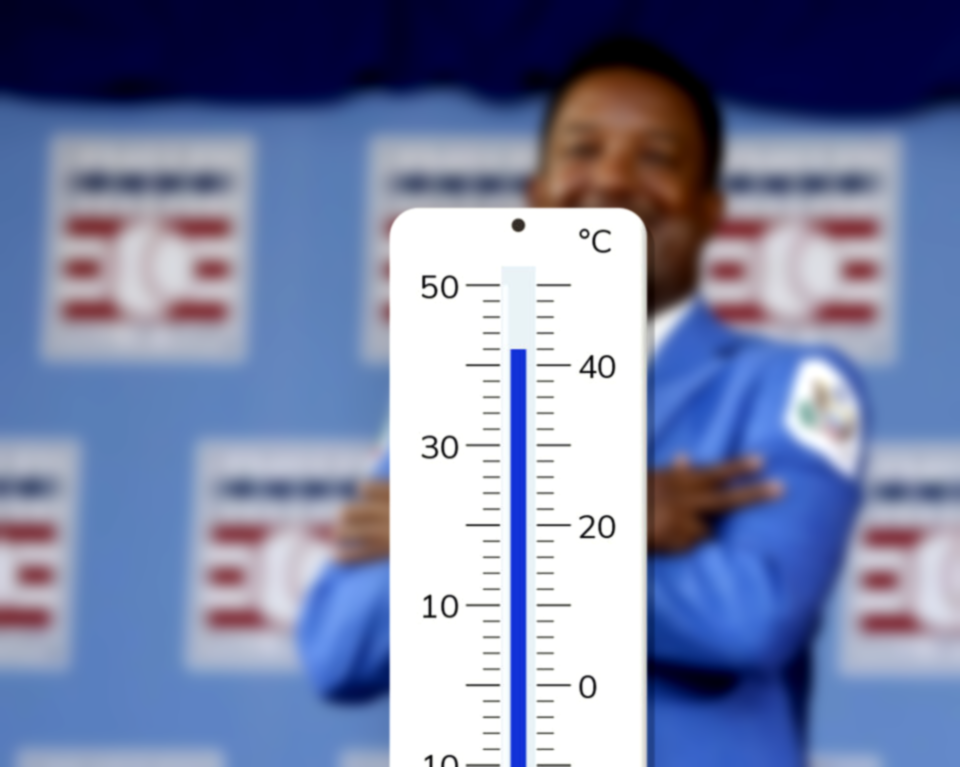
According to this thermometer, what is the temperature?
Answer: 42 °C
